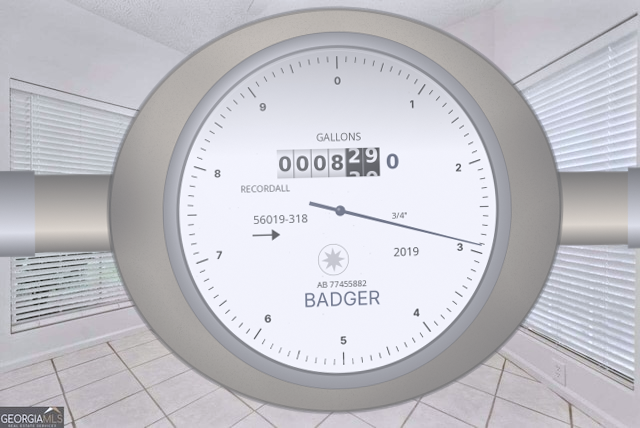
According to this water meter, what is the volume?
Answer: 8292.9 gal
